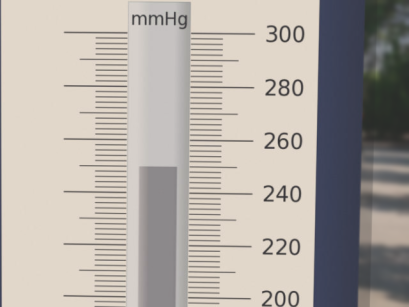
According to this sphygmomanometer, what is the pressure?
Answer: 250 mmHg
